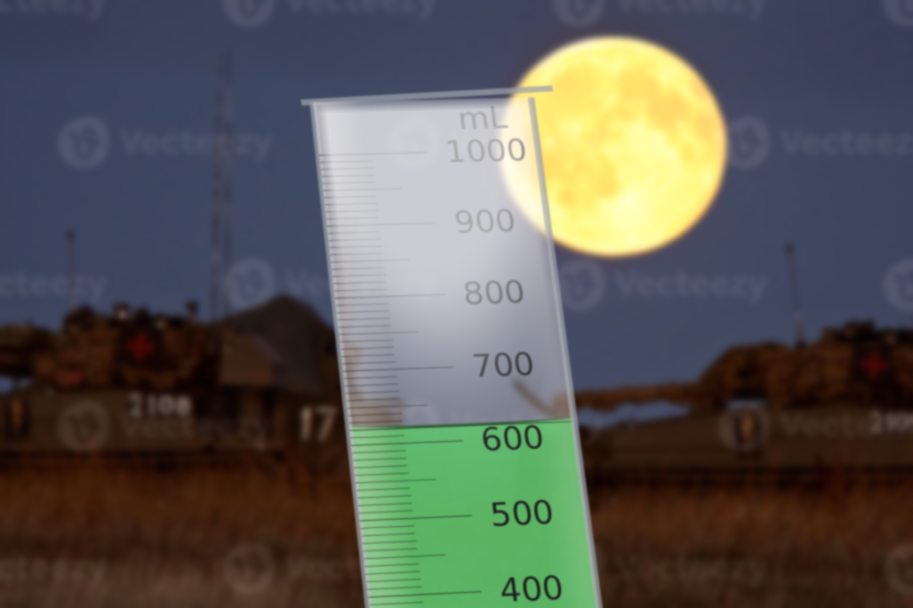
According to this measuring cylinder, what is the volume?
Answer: 620 mL
